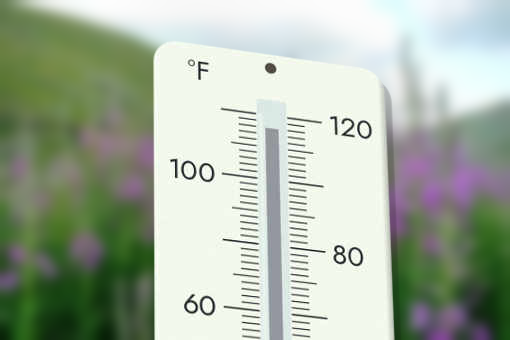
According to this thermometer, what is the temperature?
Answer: 116 °F
